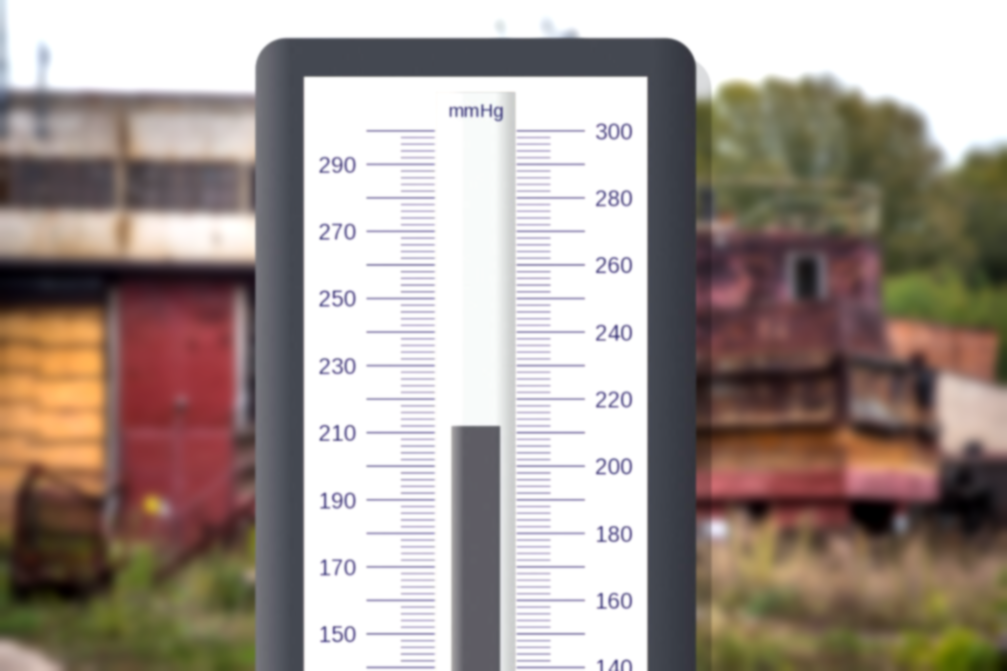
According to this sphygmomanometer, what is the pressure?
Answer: 212 mmHg
